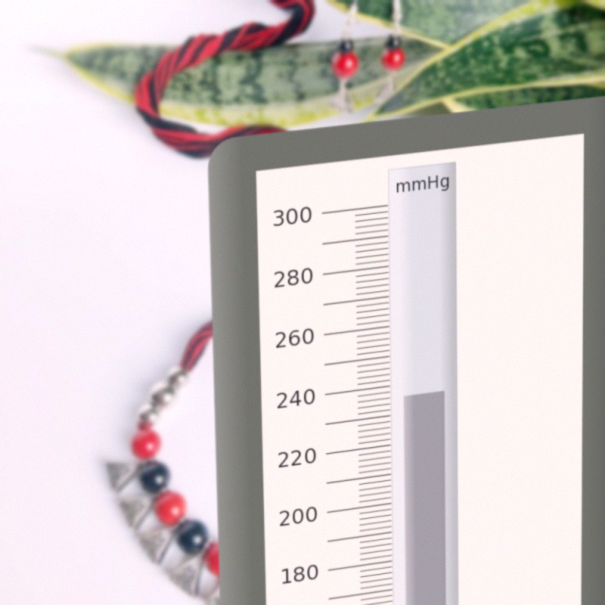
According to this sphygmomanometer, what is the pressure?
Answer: 236 mmHg
